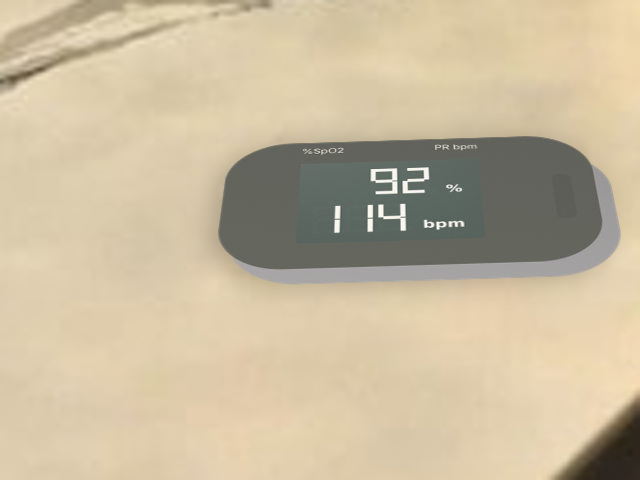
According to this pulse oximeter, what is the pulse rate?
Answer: 114 bpm
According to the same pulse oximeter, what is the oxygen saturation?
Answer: 92 %
